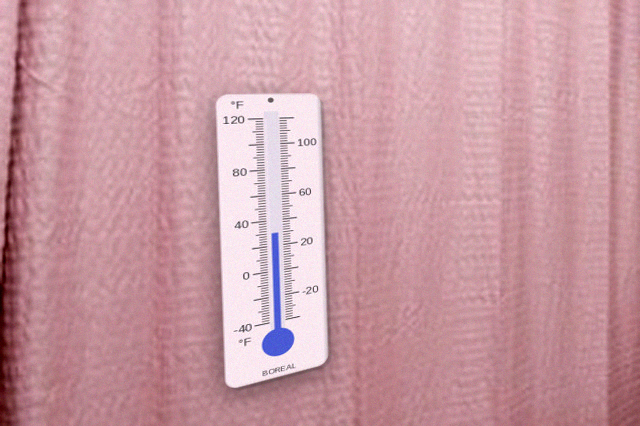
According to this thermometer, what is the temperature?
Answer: 30 °F
